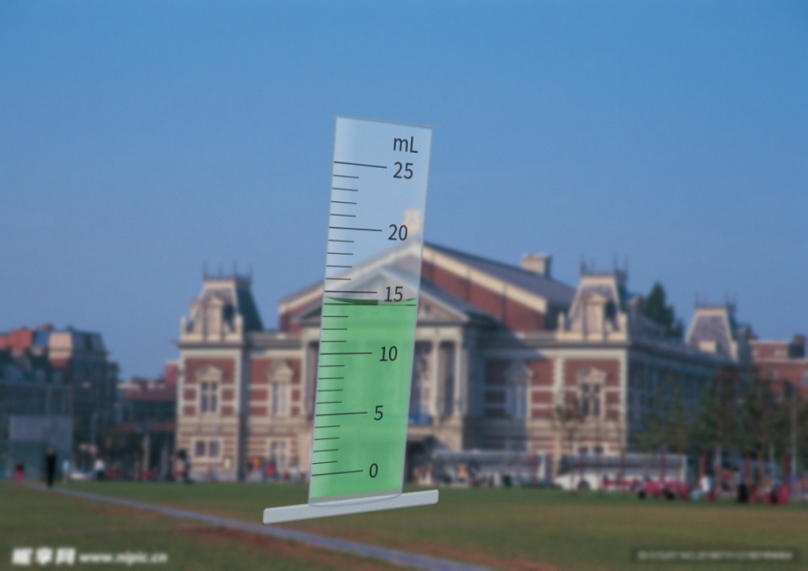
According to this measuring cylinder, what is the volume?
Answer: 14 mL
